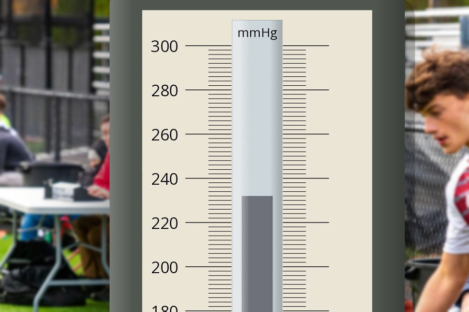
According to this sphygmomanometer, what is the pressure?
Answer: 232 mmHg
